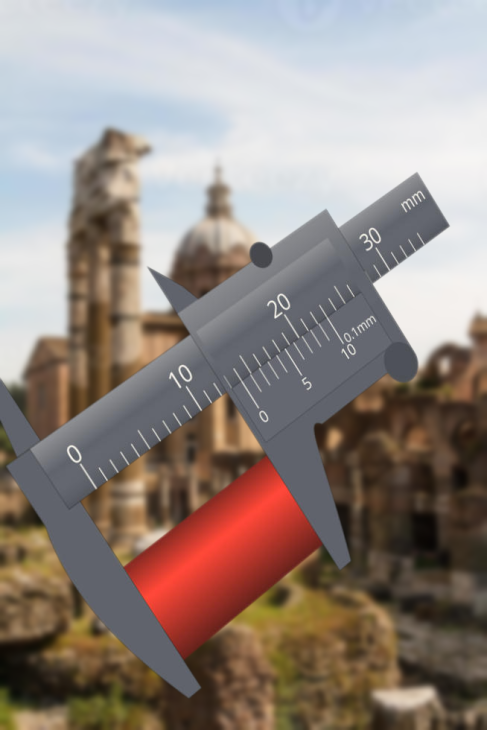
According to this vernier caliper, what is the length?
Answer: 14.0 mm
